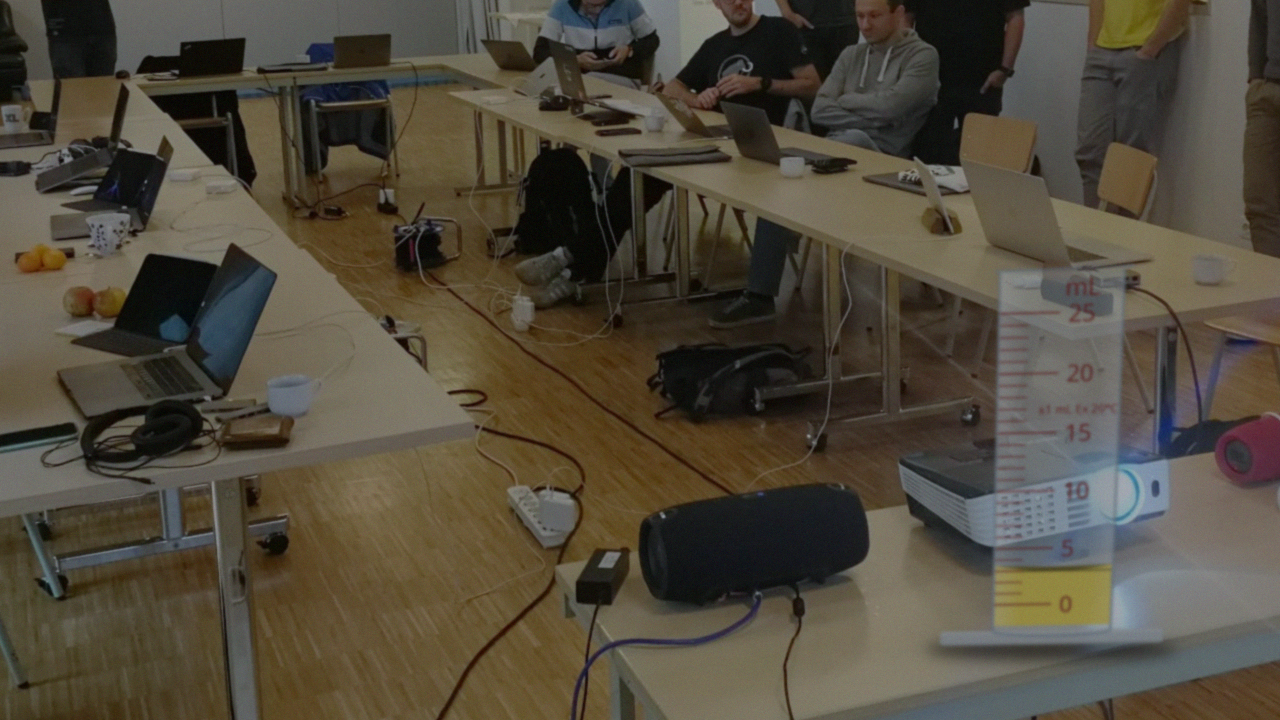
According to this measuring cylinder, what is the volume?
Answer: 3 mL
